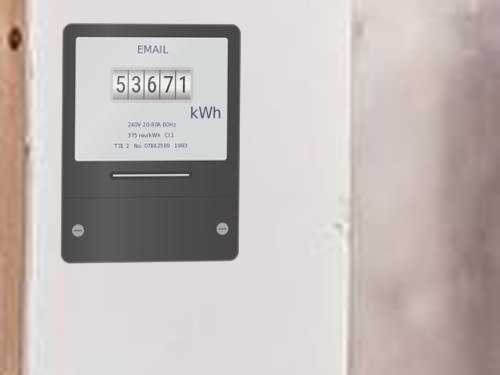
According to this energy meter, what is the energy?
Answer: 53671 kWh
